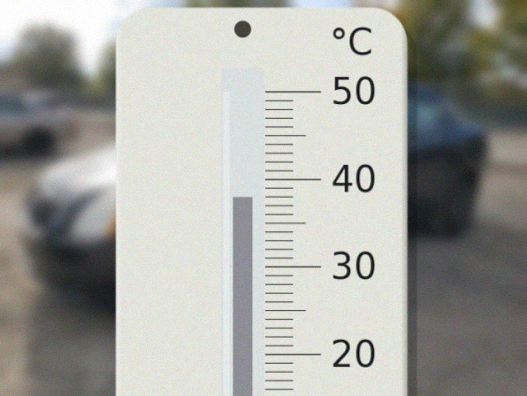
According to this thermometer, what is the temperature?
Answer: 38 °C
